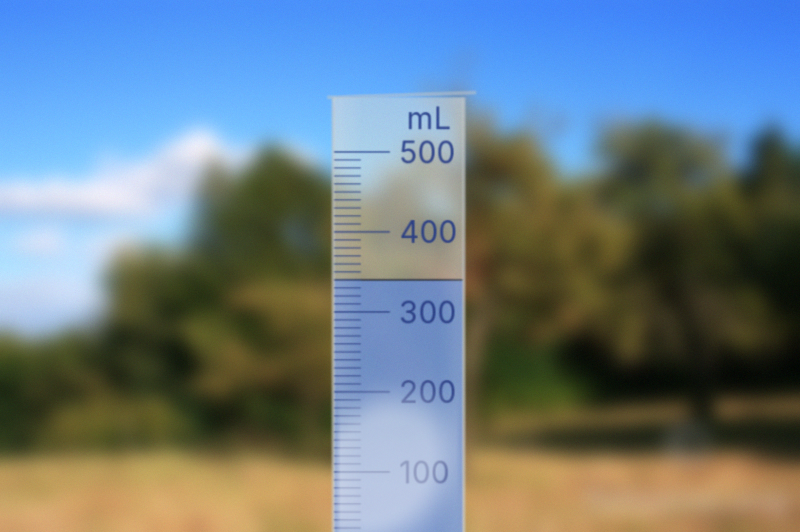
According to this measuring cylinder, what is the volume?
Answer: 340 mL
